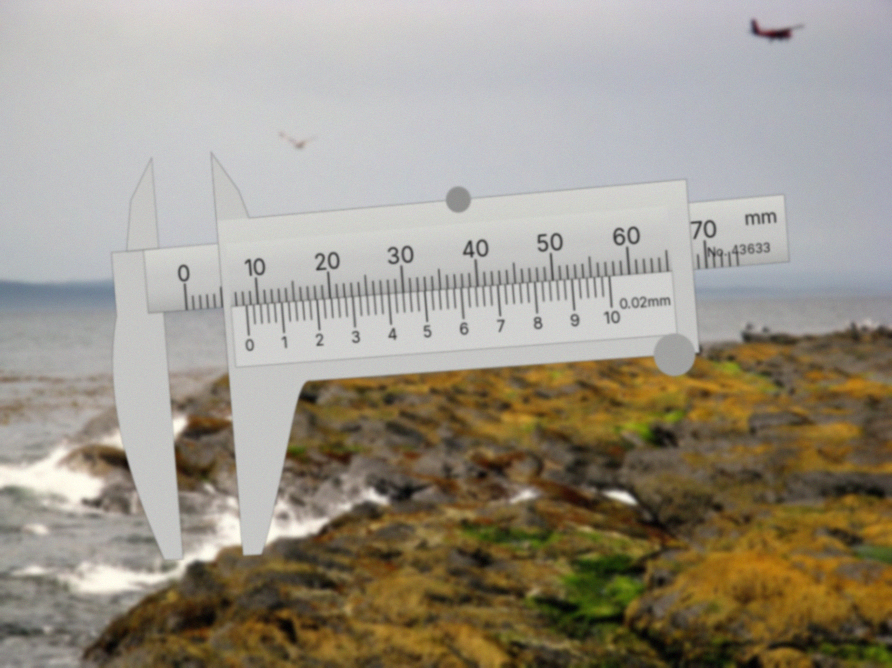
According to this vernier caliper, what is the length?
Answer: 8.4 mm
